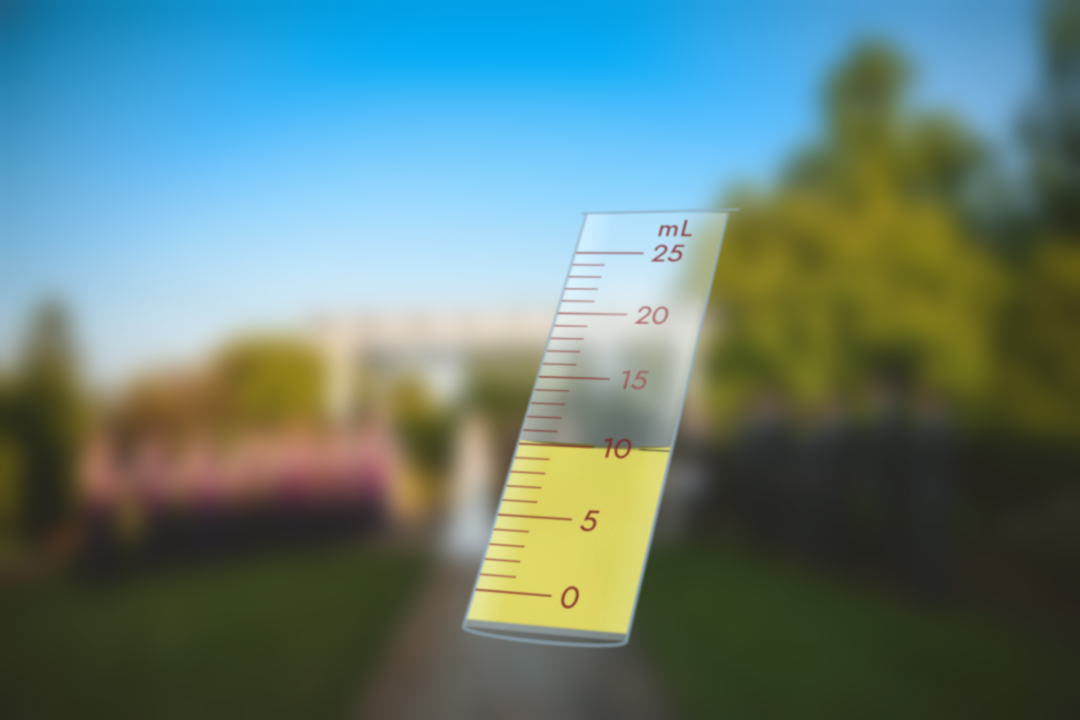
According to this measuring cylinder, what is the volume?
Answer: 10 mL
